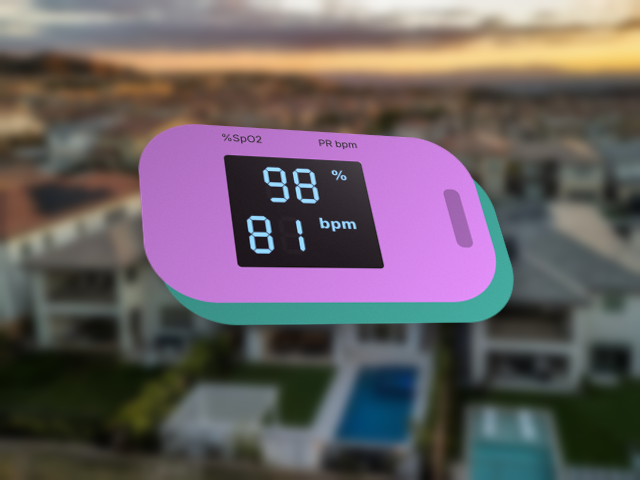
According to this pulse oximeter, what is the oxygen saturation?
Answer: 98 %
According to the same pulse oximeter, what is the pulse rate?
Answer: 81 bpm
